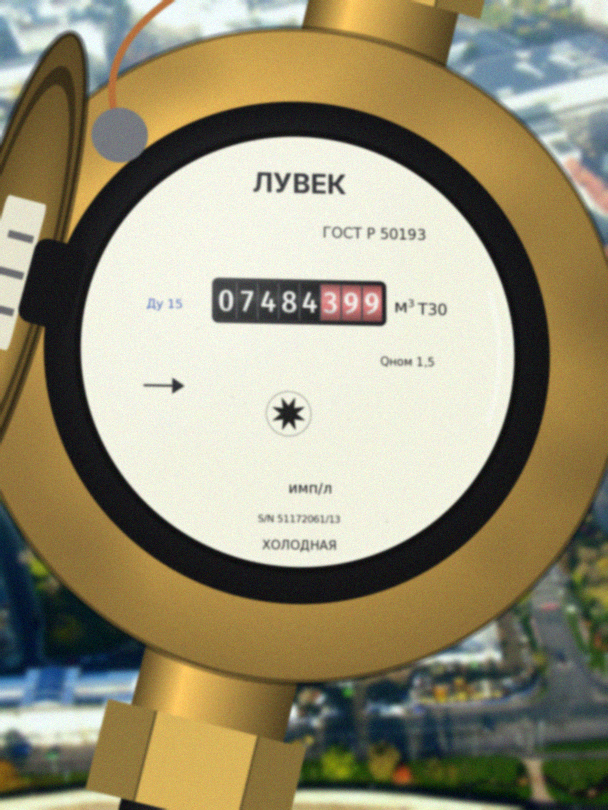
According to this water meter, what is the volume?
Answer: 7484.399 m³
